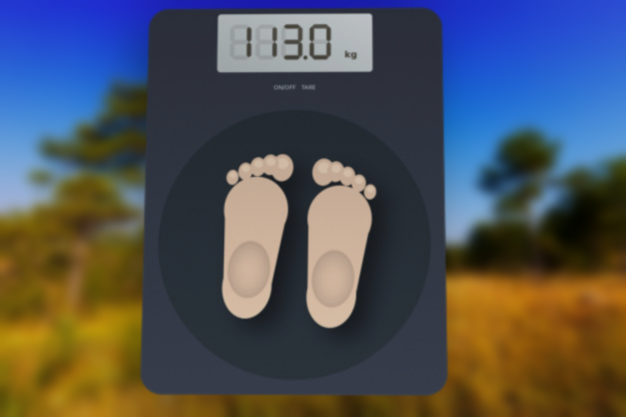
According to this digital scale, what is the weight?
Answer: 113.0 kg
